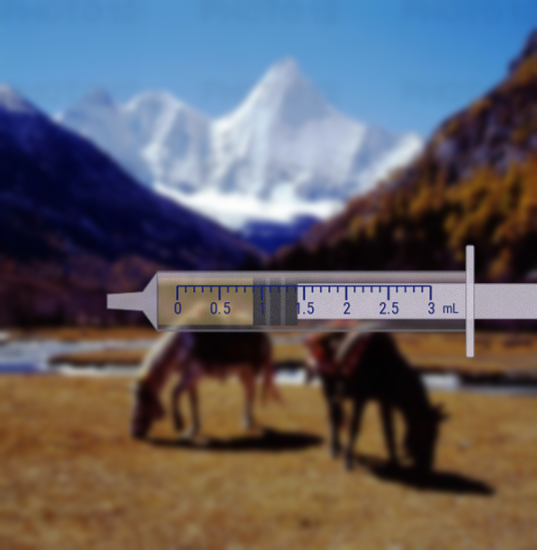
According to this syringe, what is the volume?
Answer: 0.9 mL
